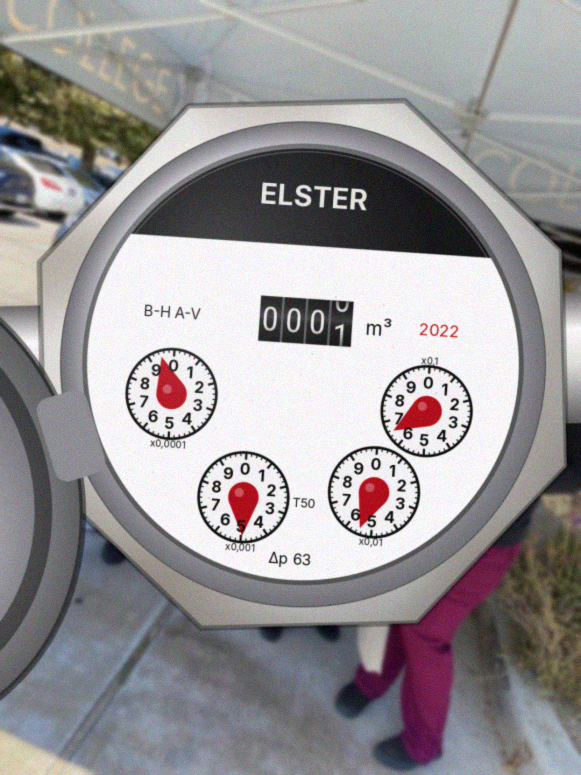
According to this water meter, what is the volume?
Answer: 0.6549 m³
